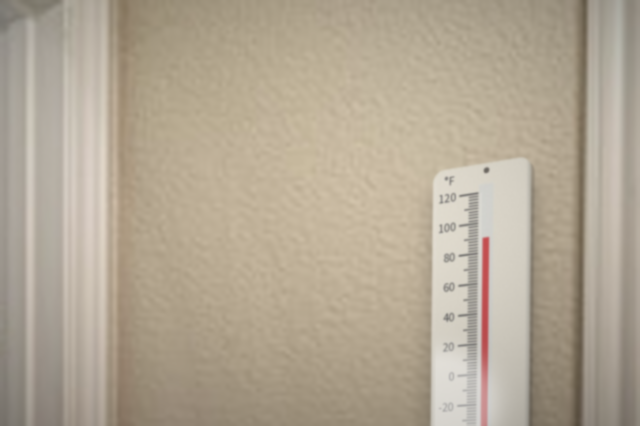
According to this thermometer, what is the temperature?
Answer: 90 °F
